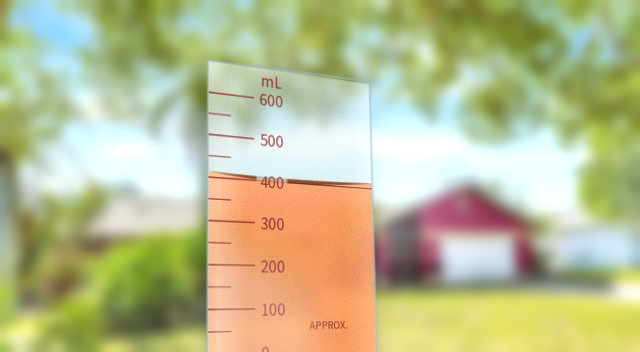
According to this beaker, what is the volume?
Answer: 400 mL
